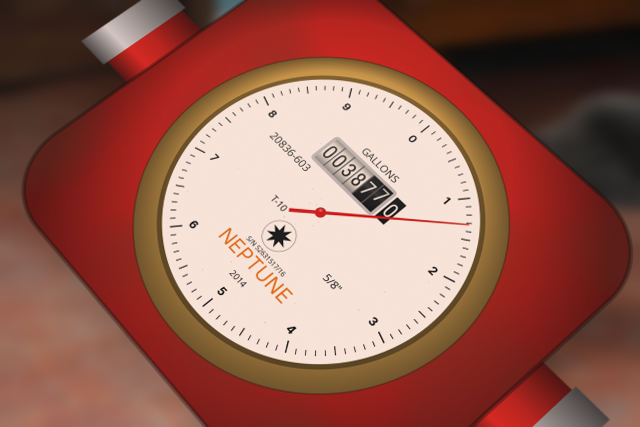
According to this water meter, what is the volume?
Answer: 38771.3 gal
